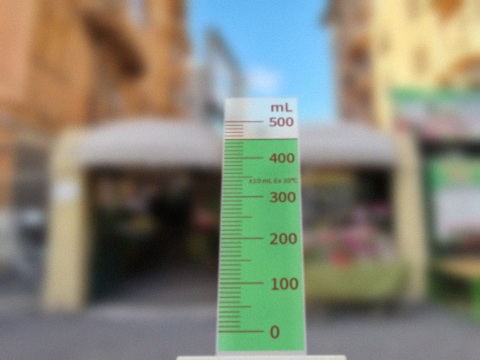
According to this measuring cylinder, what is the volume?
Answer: 450 mL
